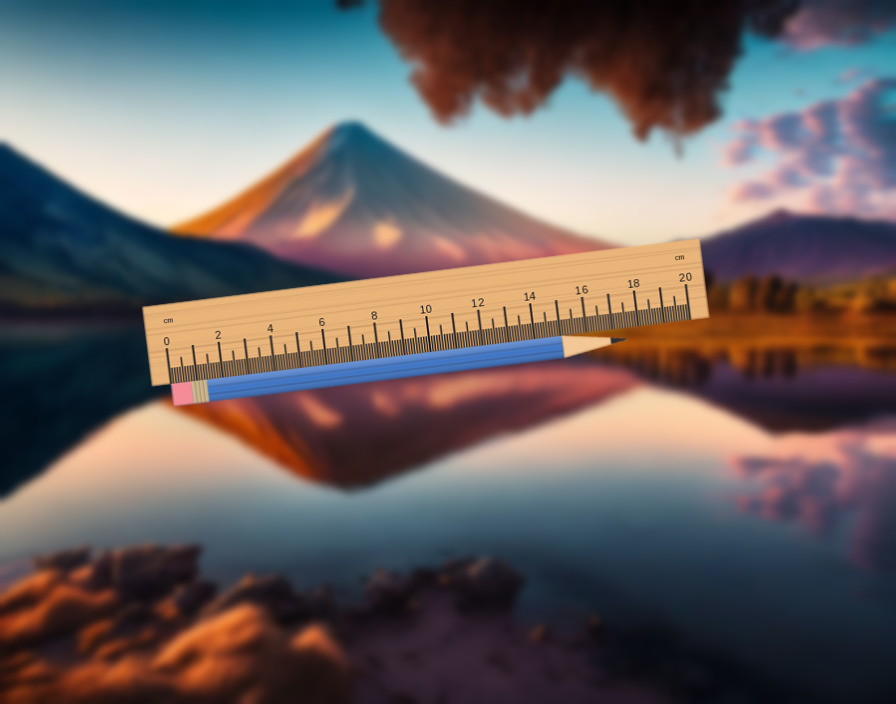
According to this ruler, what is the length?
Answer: 17.5 cm
